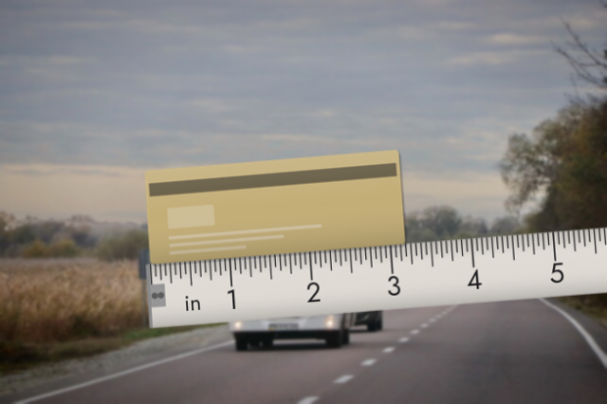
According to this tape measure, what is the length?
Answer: 3.1875 in
